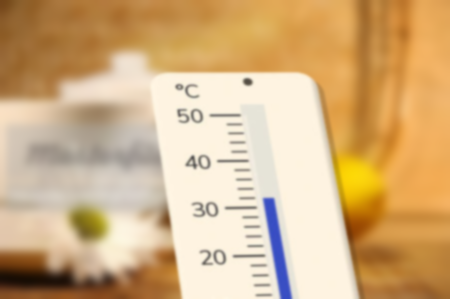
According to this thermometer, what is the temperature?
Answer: 32 °C
